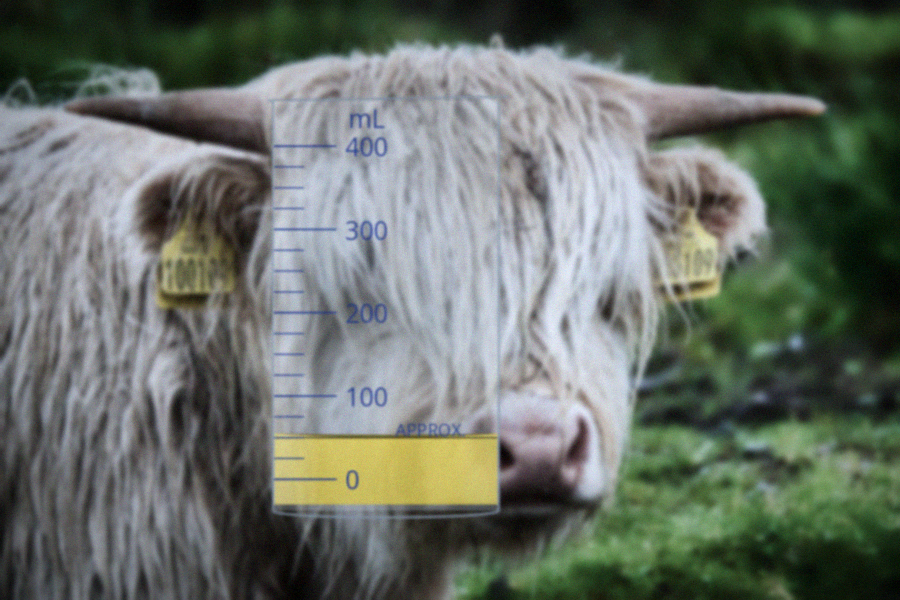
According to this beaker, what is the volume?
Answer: 50 mL
